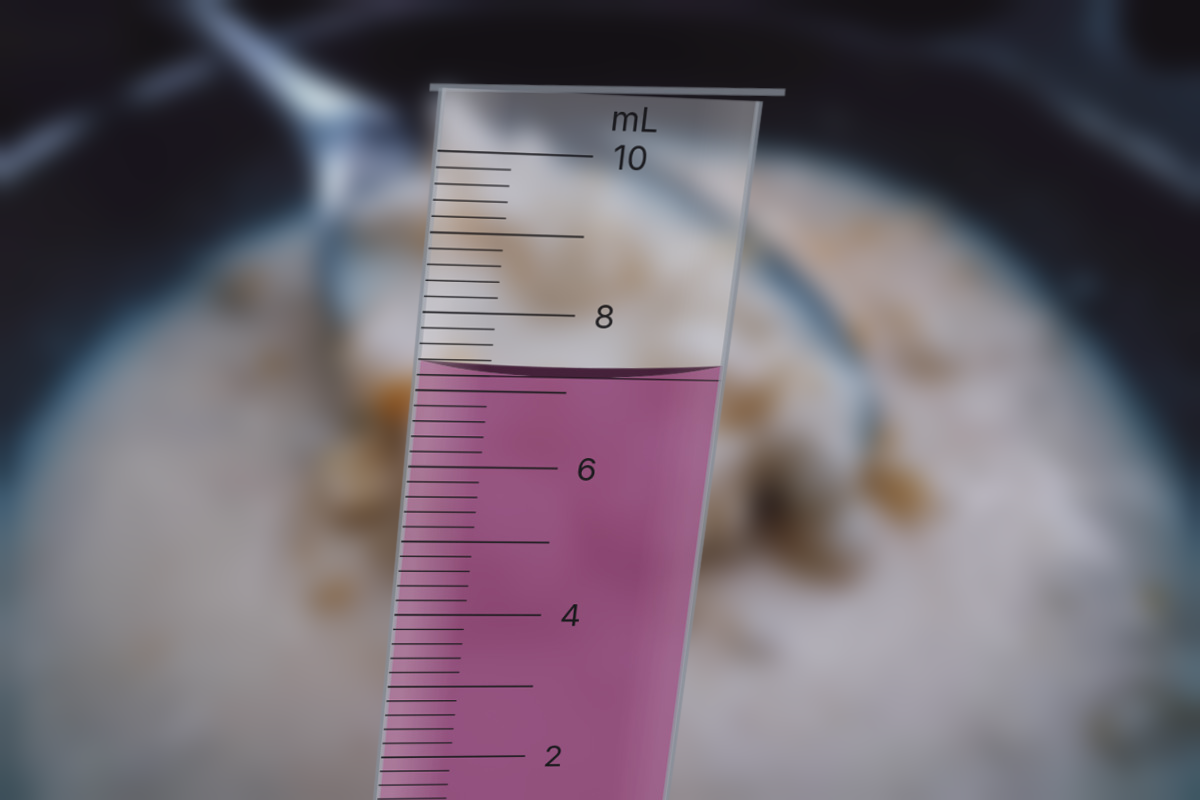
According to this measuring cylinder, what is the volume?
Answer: 7.2 mL
